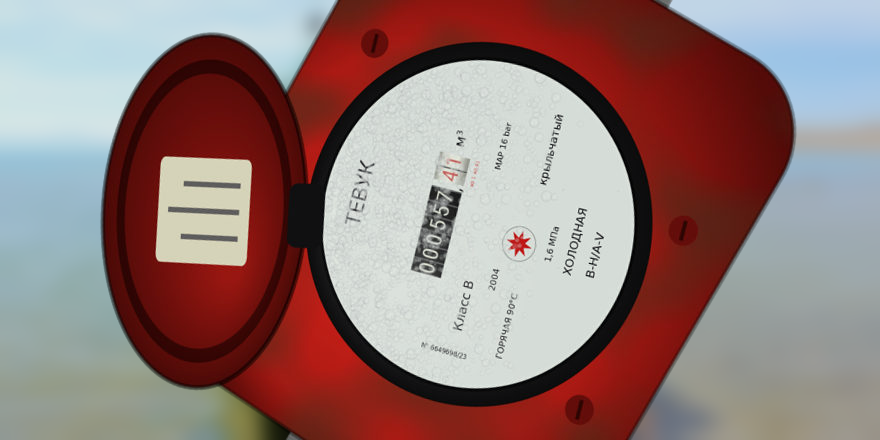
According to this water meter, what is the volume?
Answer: 557.41 m³
